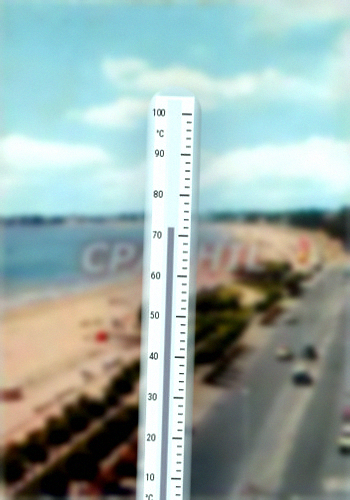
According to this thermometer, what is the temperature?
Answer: 72 °C
